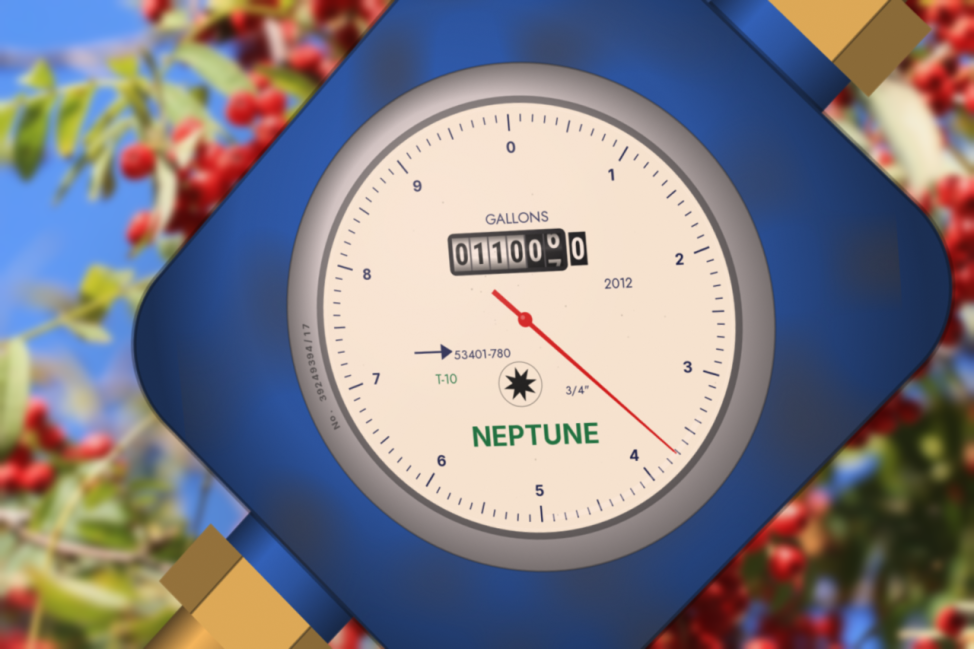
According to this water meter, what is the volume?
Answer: 110063.7 gal
